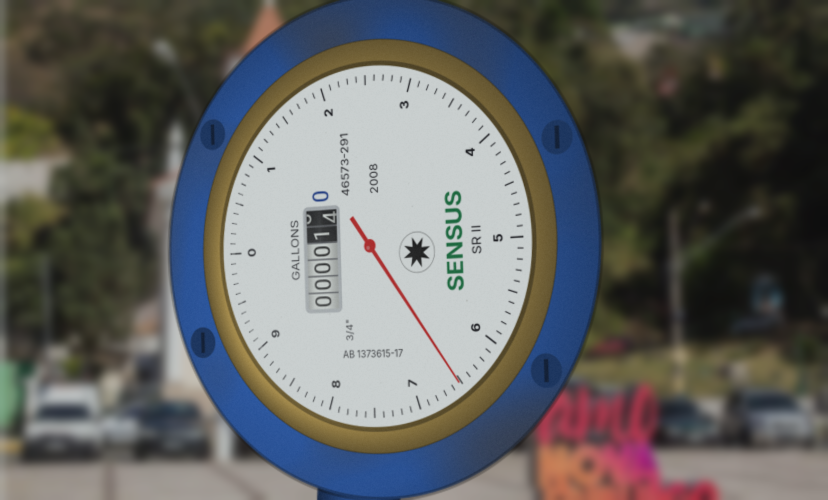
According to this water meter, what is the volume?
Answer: 136.5 gal
